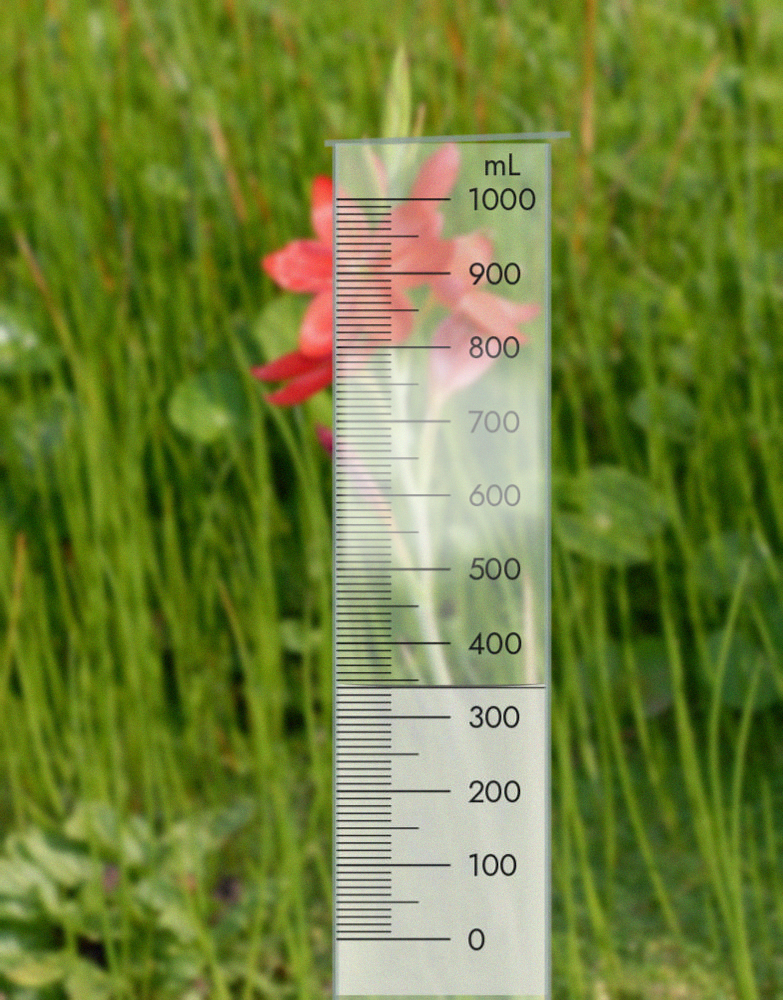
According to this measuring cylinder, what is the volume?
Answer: 340 mL
